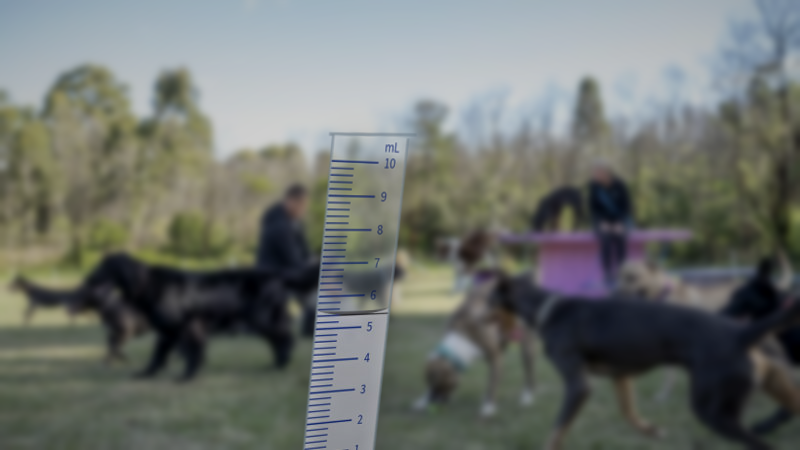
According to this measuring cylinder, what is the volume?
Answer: 5.4 mL
